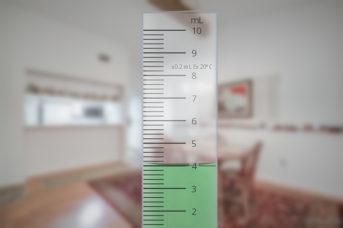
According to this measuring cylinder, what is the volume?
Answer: 4 mL
